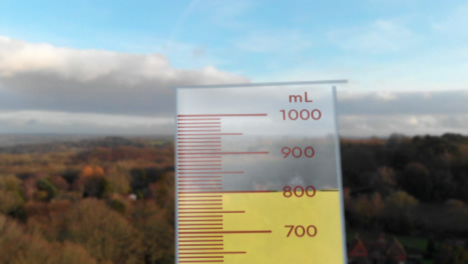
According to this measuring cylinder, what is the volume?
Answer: 800 mL
